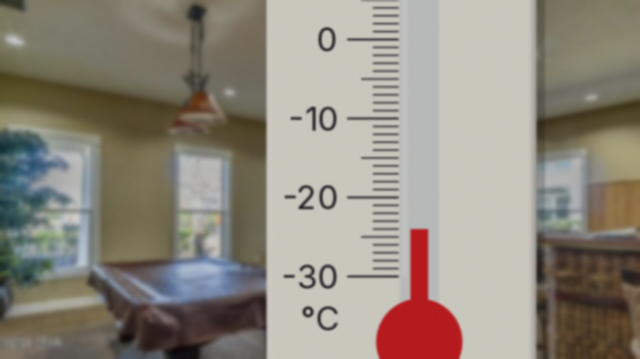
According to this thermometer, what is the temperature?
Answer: -24 °C
